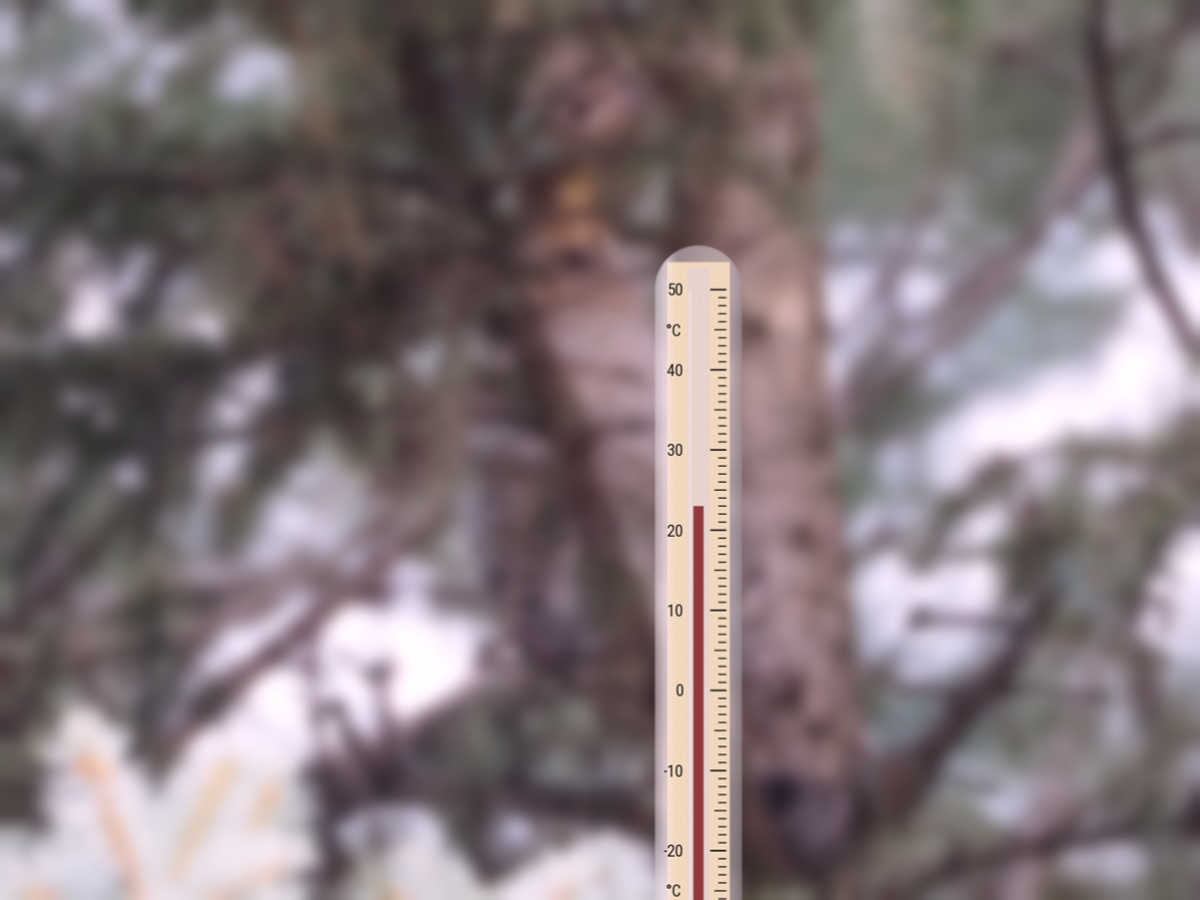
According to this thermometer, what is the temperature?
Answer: 23 °C
